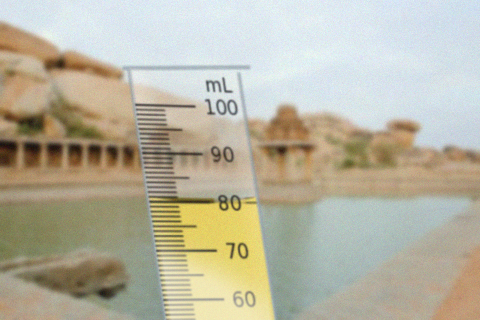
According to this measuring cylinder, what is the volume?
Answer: 80 mL
